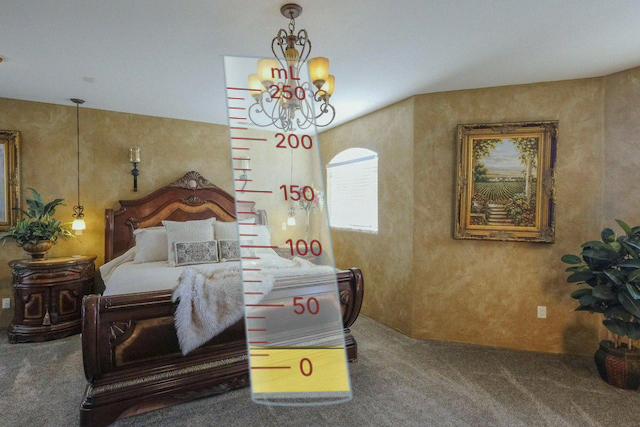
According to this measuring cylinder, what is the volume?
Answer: 15 mL
